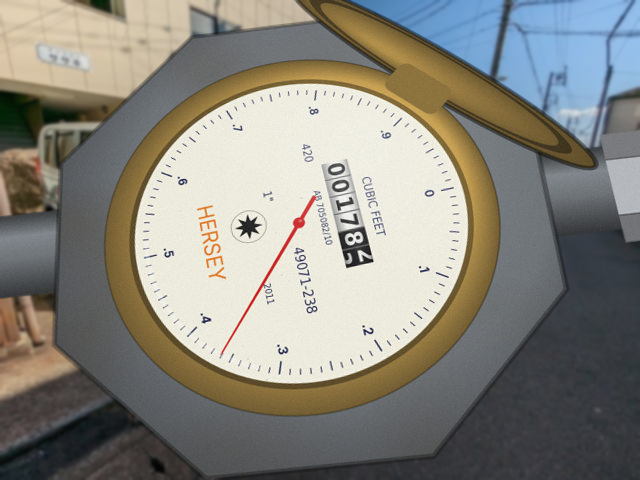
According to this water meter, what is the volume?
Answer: 1782.36 ft³
